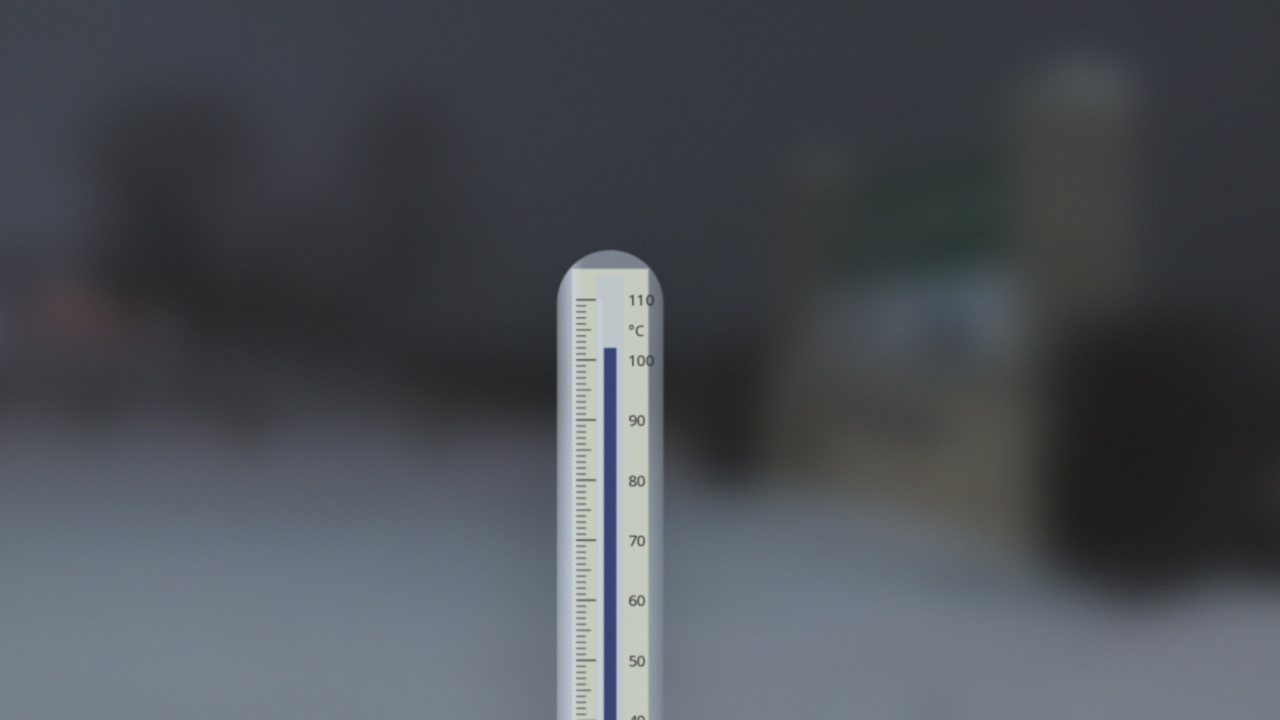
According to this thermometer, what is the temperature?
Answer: 102 °C
